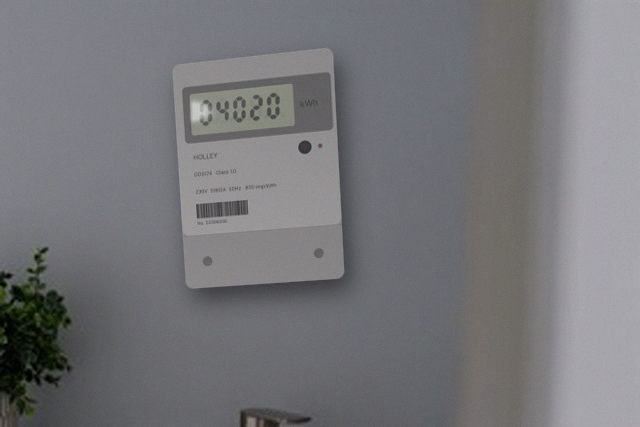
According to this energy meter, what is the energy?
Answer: 4020 kWh
